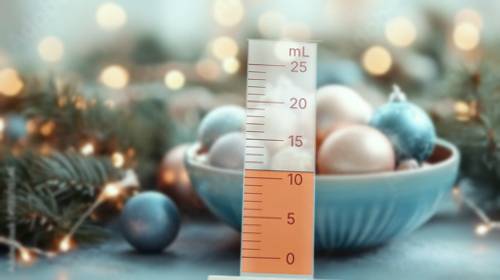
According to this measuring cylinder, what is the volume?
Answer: 11 mL
